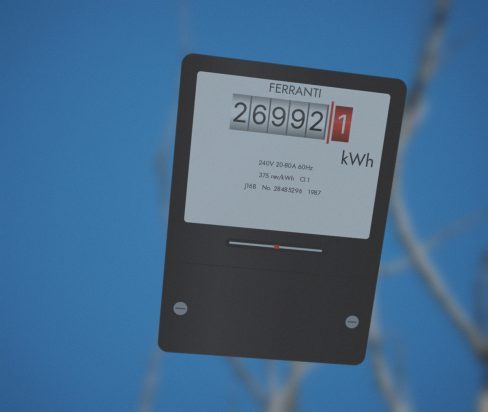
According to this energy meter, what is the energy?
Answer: 26992.1 kWh
